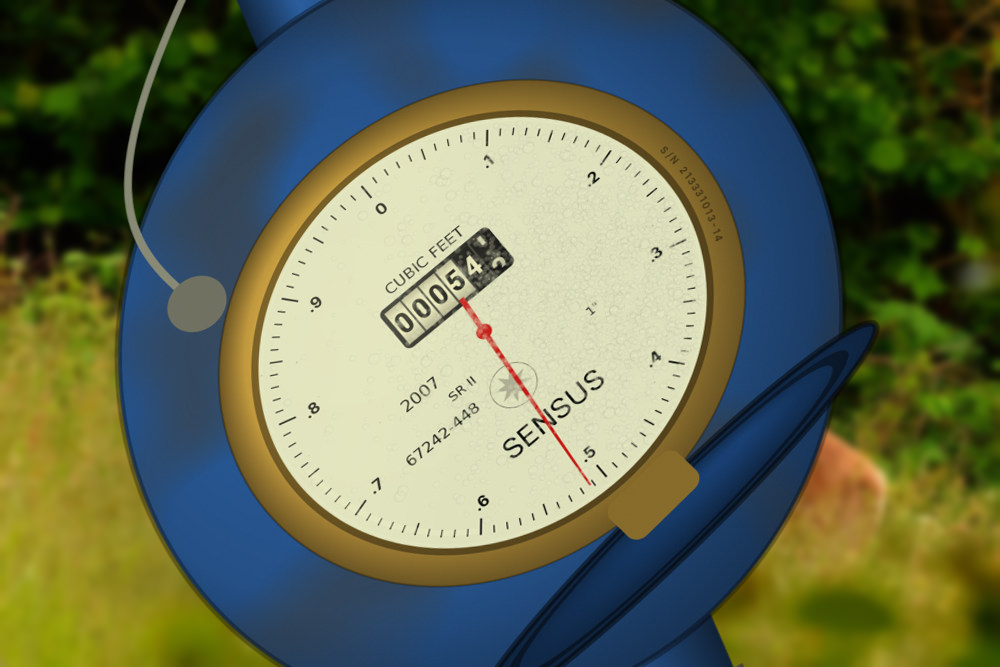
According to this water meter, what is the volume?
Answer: 541.51 ft³
